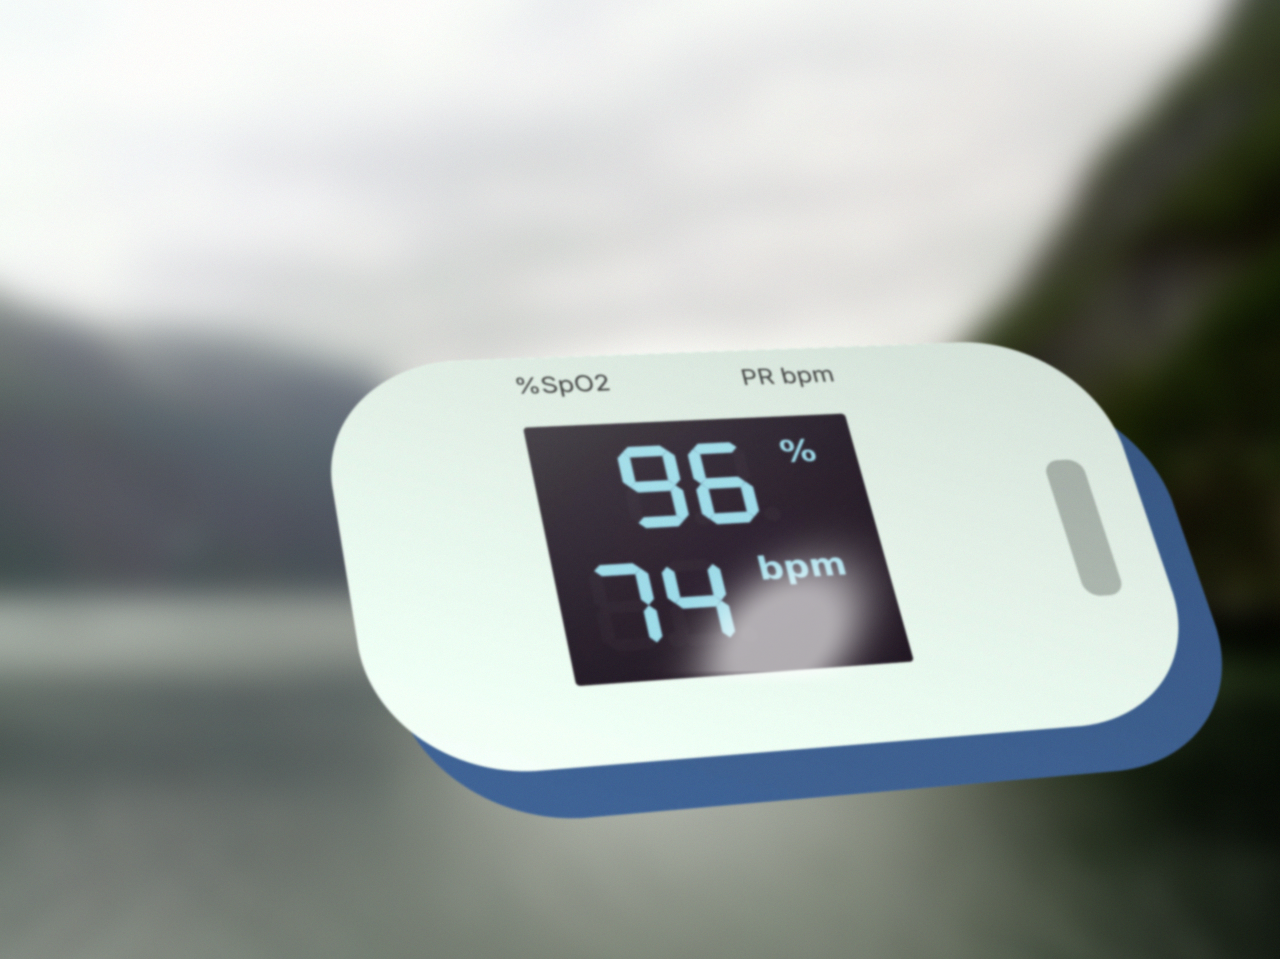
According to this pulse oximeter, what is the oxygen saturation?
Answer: 96 %
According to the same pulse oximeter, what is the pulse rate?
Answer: 74 bpm
